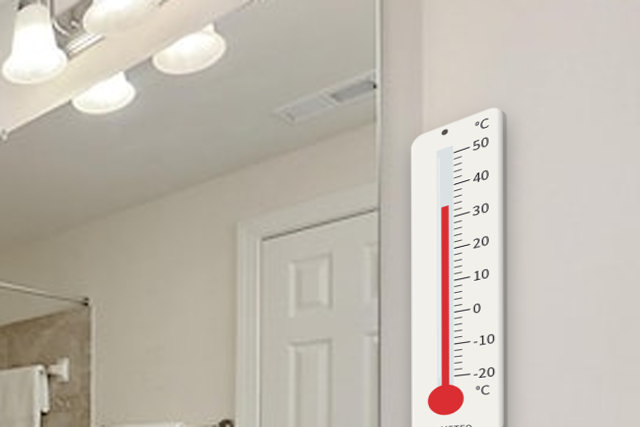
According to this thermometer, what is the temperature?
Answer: 34 °C
